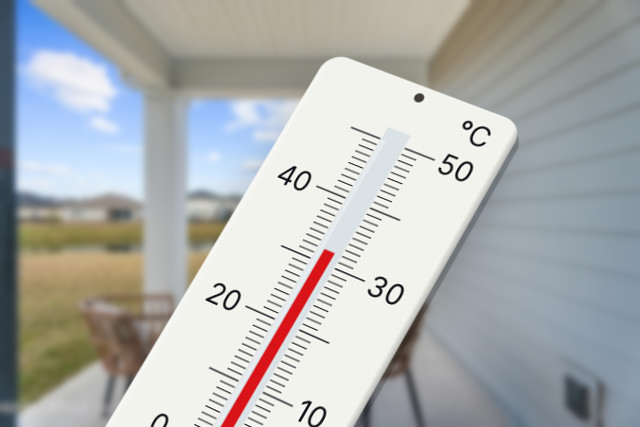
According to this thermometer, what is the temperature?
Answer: 32 °C
